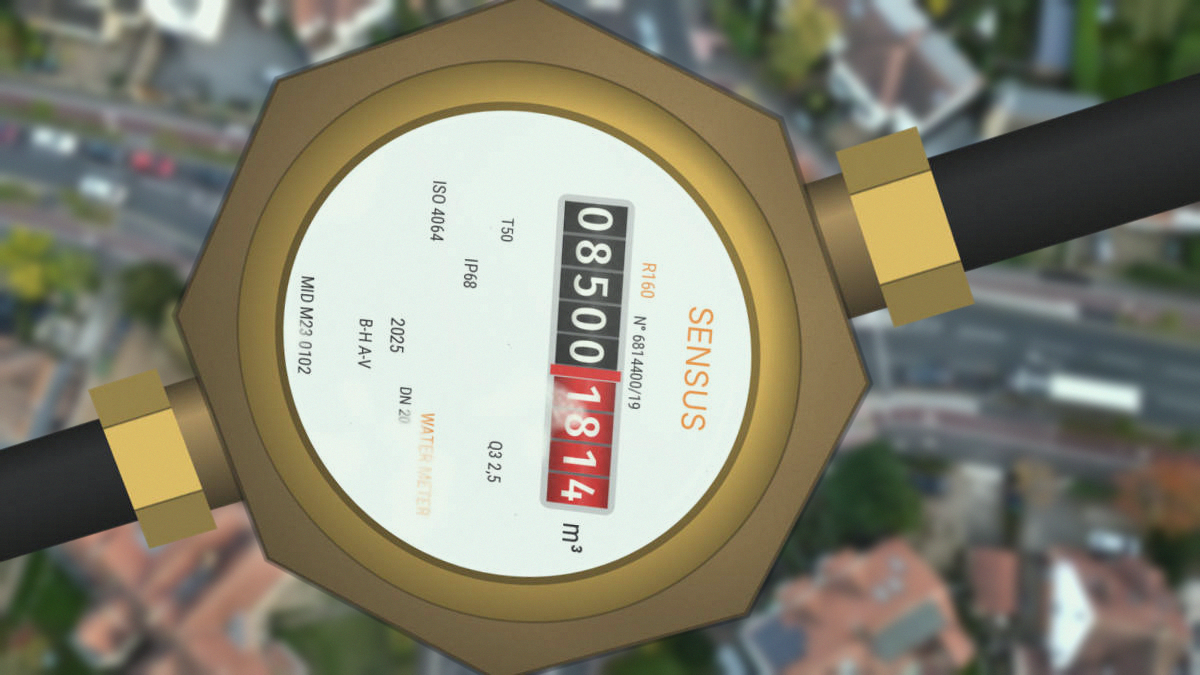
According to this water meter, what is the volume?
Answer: 8500.1814 m³
